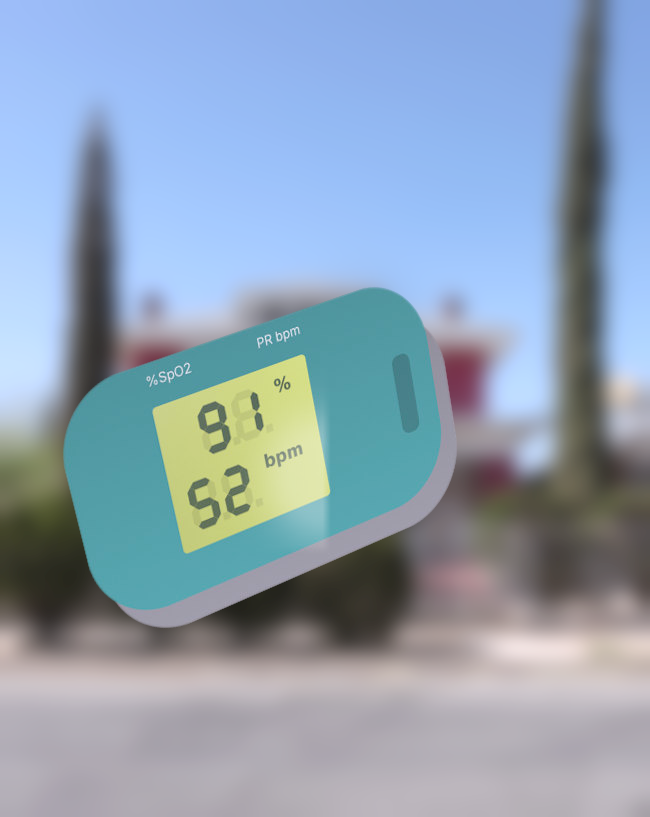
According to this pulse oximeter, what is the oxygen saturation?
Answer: 91 %
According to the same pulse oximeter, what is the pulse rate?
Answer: 52 bpm
